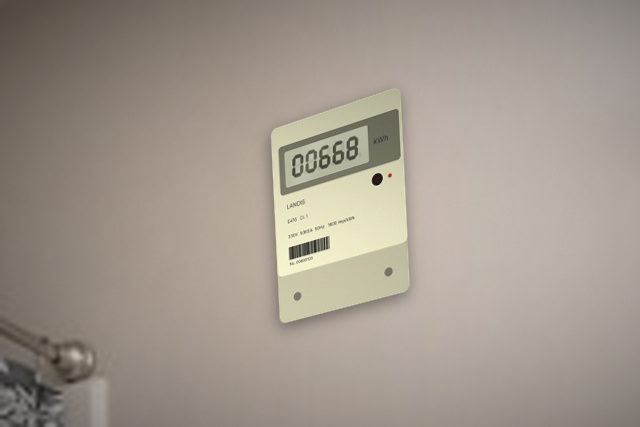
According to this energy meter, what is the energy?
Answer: 668 kWh
